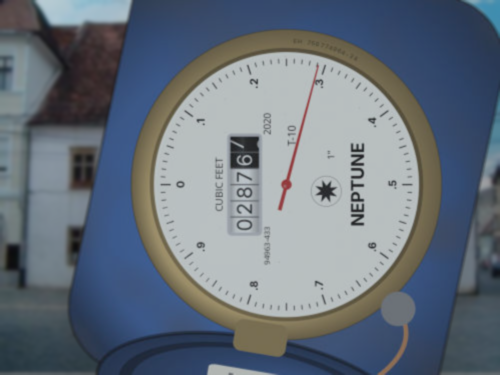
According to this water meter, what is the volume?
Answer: 28767.29 ft³
